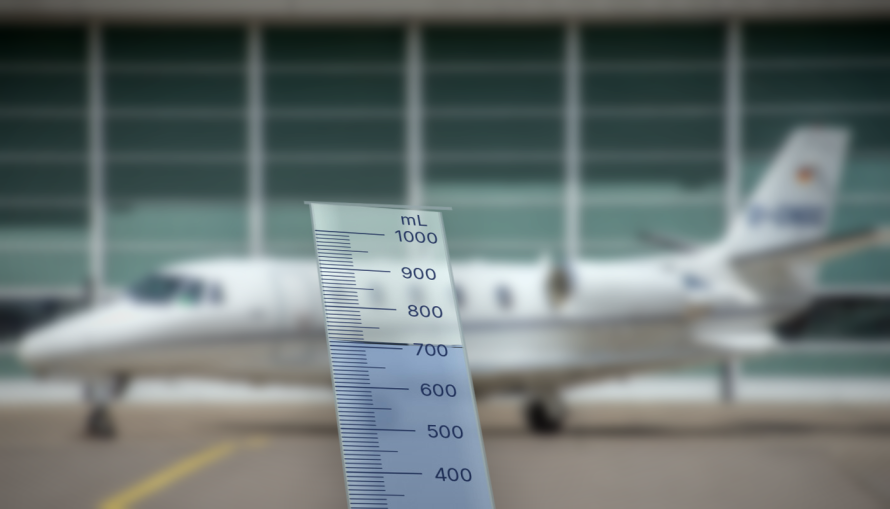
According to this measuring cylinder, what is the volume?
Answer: 710 mL
